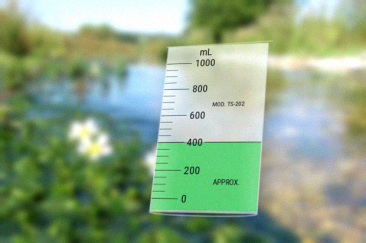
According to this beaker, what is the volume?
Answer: 400 mL
